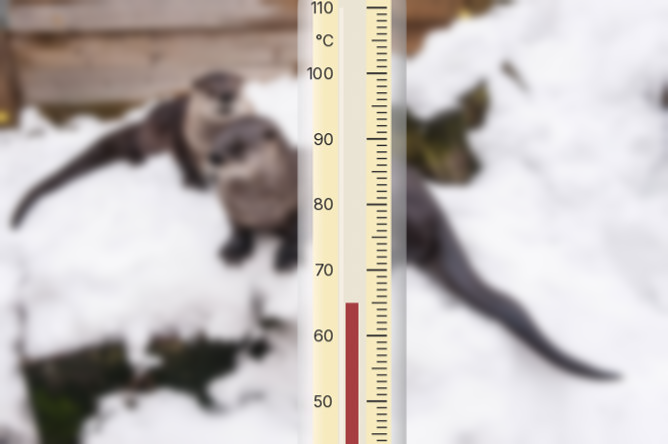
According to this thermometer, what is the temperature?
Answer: 65 °C
